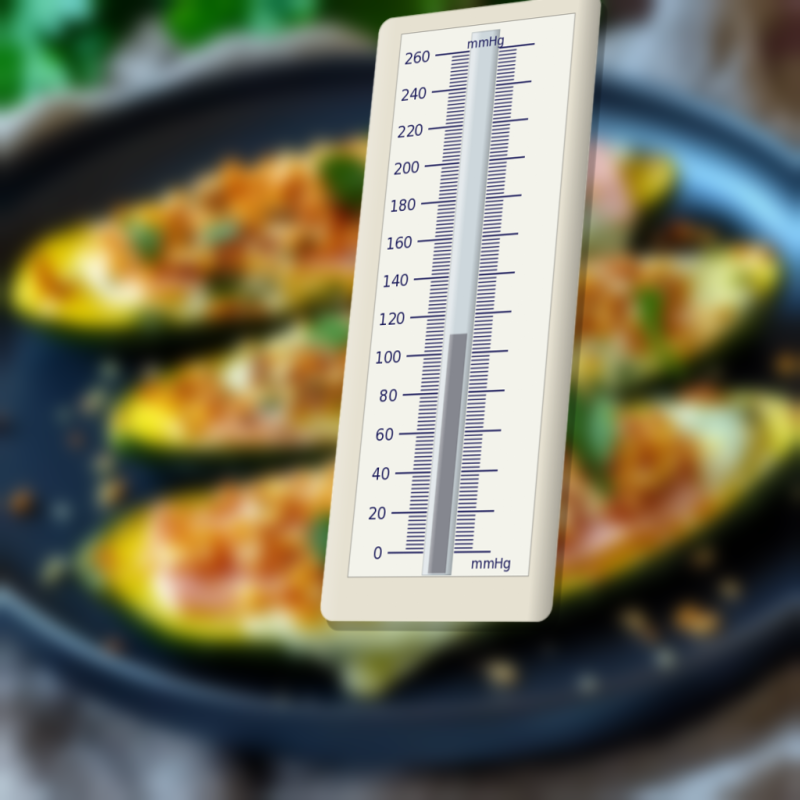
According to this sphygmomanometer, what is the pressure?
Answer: 110 mmHg
